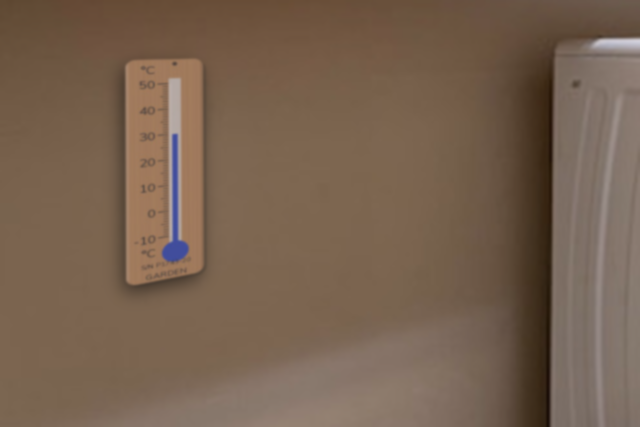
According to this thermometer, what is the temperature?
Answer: 30 °C
